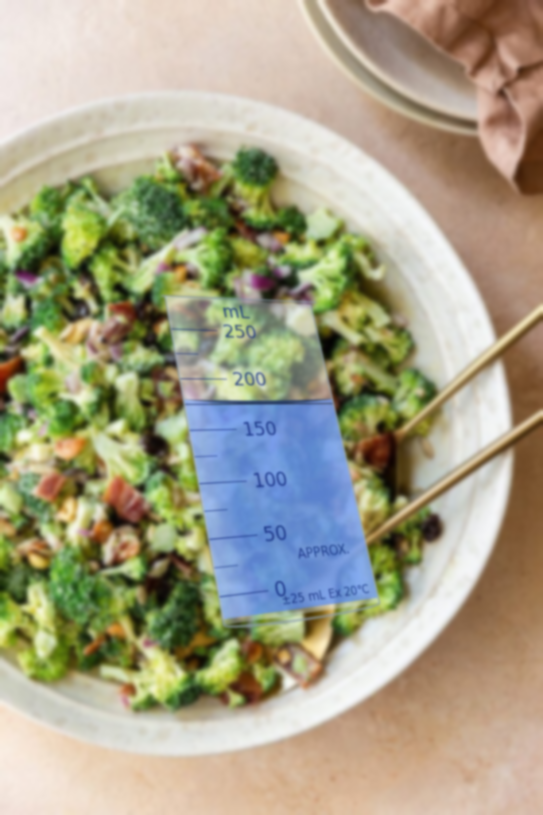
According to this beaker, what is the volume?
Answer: 175 mL
